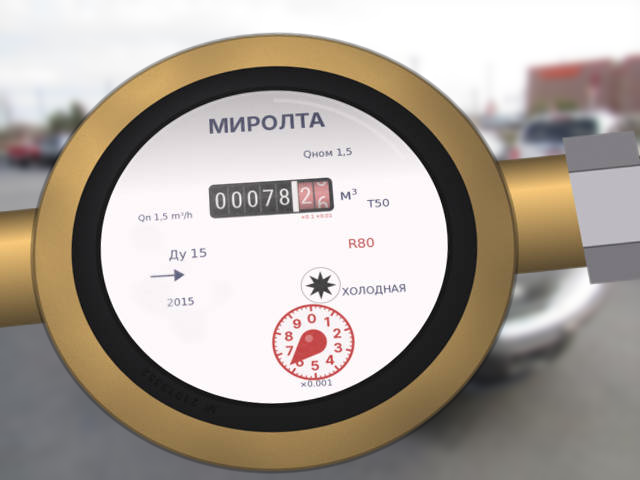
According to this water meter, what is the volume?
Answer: 78.256 m³
